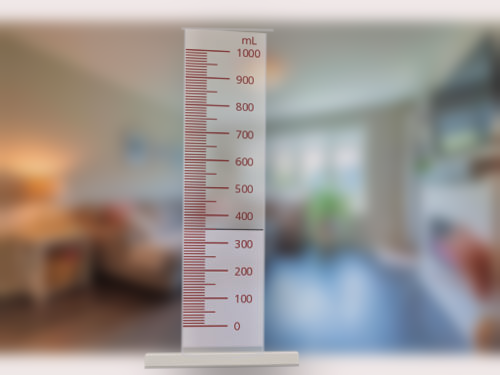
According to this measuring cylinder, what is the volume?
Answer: 350 mL
